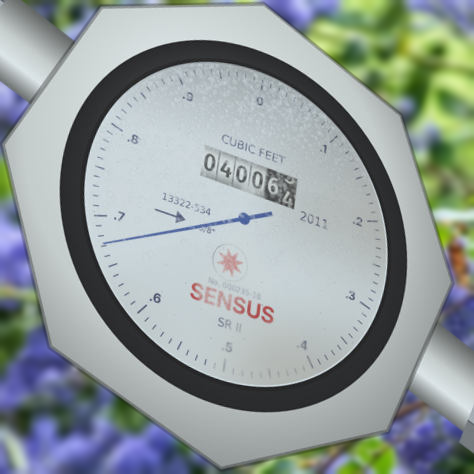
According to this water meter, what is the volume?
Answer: 40063.67 ft³
